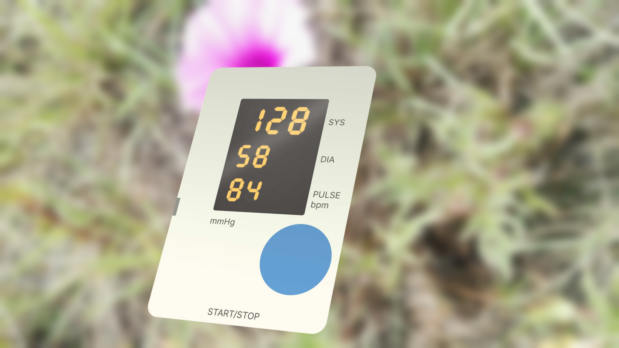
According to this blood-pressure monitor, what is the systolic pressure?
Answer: 128 mmHg
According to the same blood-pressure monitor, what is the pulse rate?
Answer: 84 bpm
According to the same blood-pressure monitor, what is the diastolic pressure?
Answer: 58 mmHg
